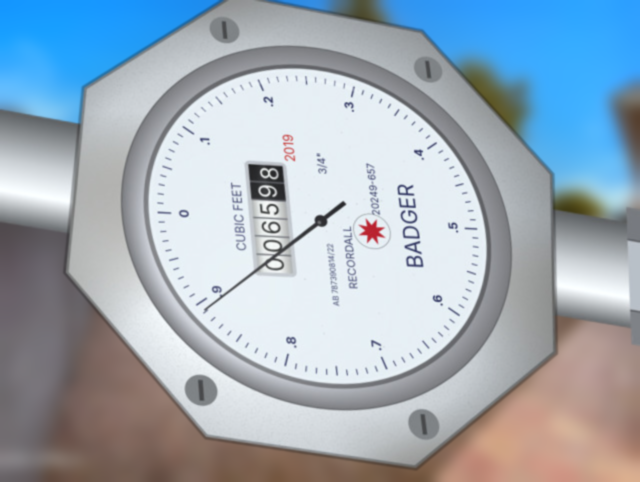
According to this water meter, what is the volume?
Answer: 6597.89 ft³
